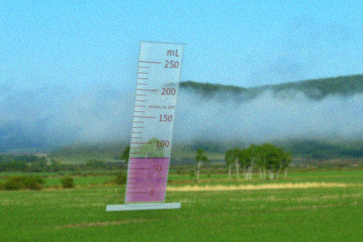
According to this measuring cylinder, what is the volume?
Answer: 70 mL
